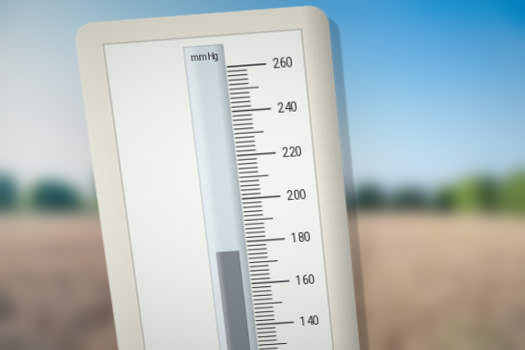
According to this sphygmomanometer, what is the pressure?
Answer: 176 mmHg
